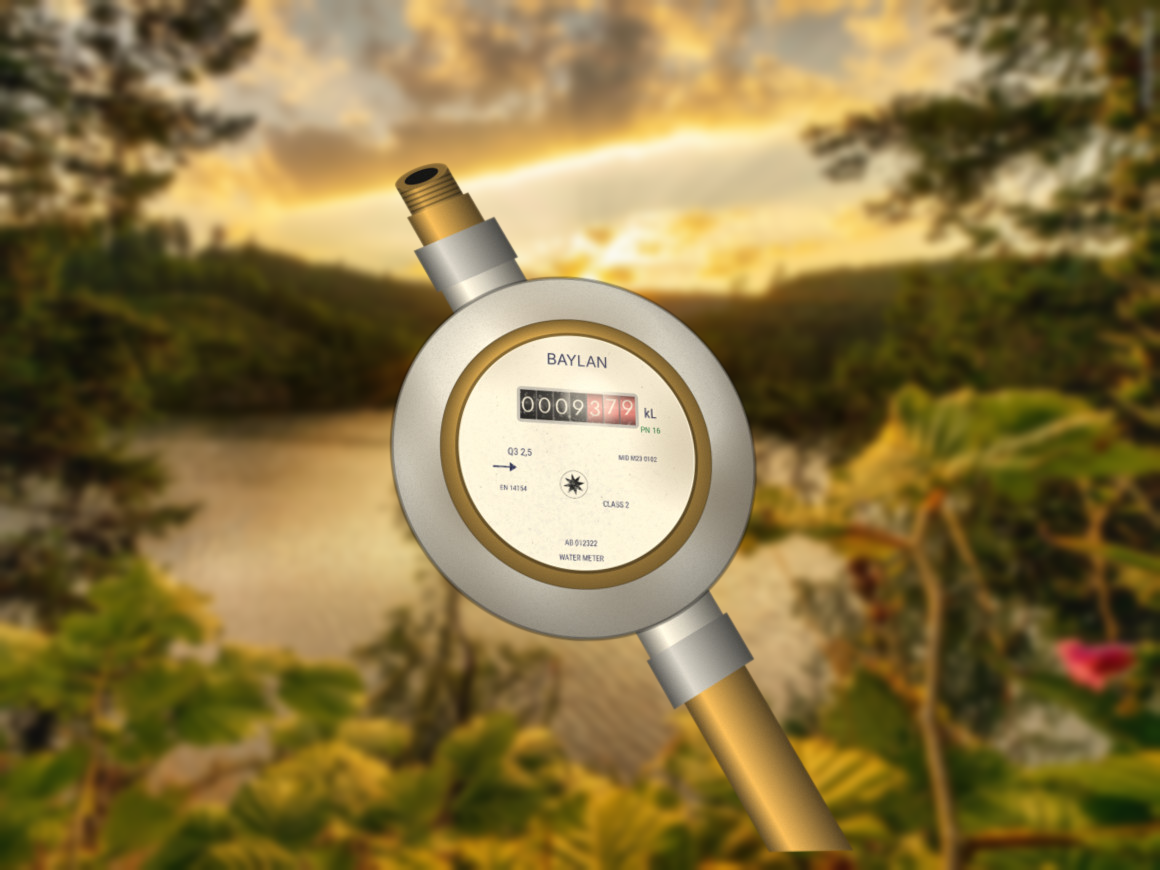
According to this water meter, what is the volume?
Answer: 9.379 kL
